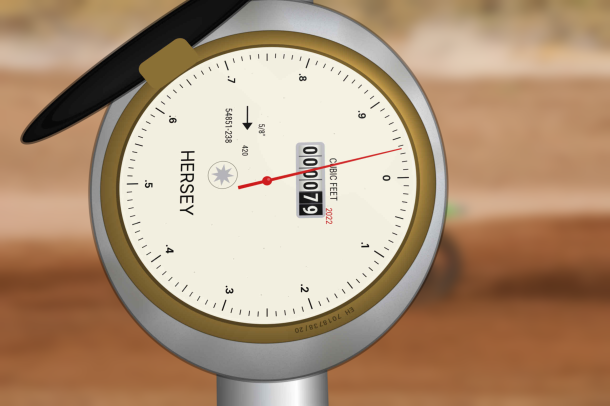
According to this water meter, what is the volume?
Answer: 78.96 ft³
